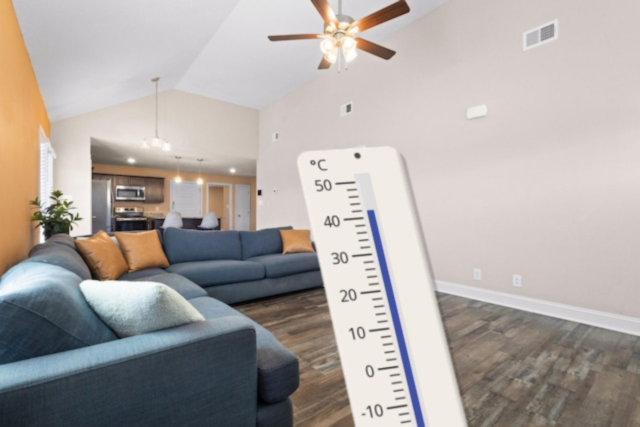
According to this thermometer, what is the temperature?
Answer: 42 °C
